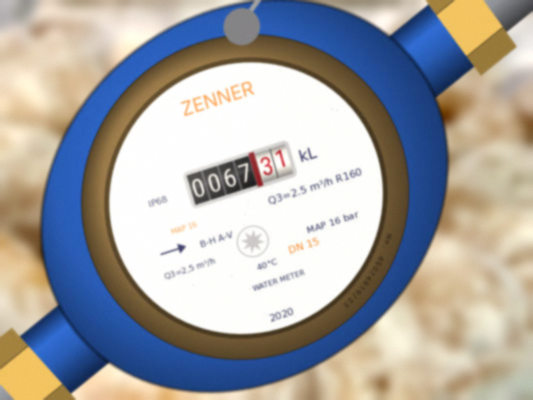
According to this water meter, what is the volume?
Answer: 67.31 kL
